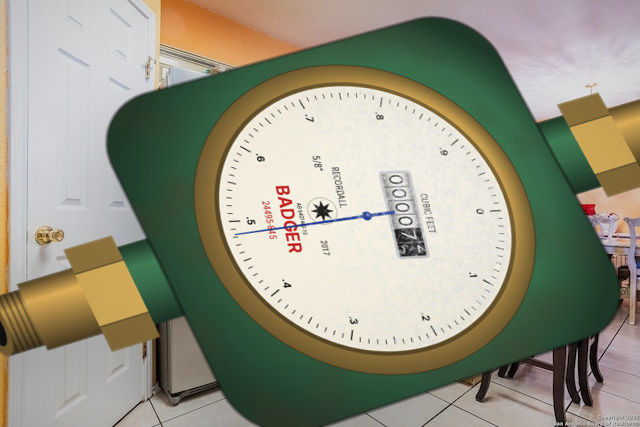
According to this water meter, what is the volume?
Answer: 72.48 ft³
